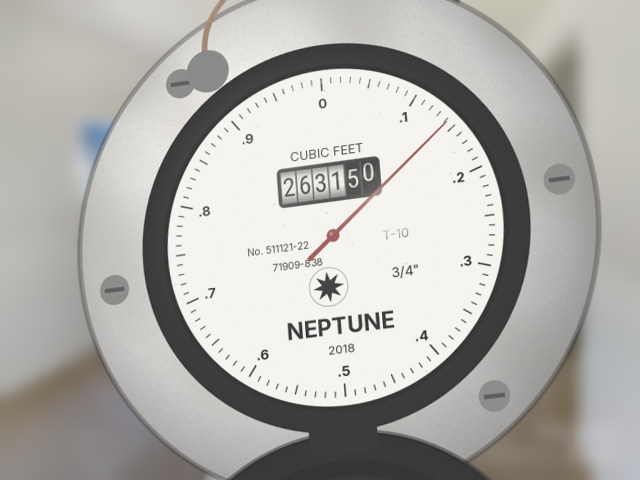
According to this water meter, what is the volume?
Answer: 263150.14 ft³
